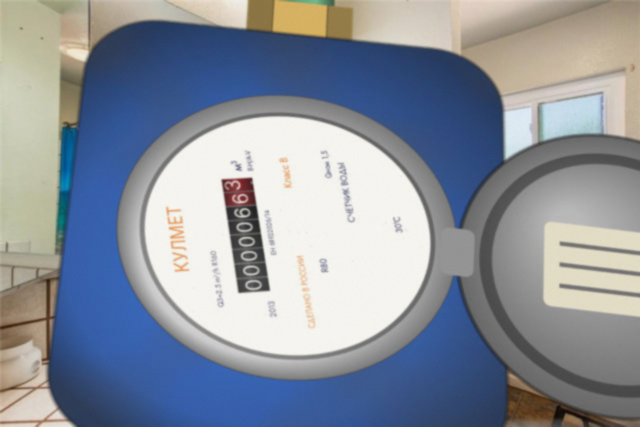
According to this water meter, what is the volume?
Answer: 6.63 m³
